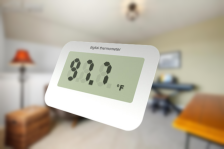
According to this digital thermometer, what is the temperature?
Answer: 97.7 °F
